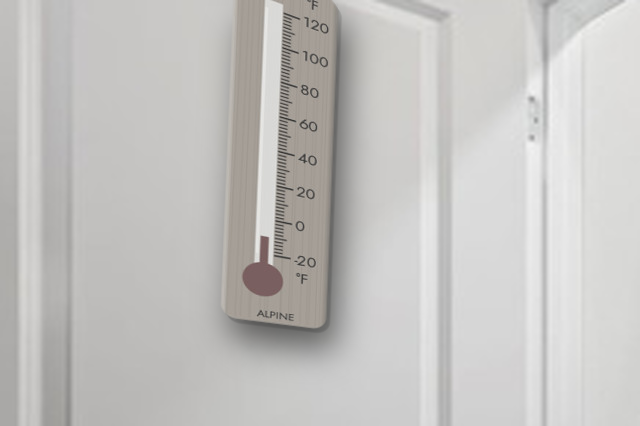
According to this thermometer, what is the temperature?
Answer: -10 °F
